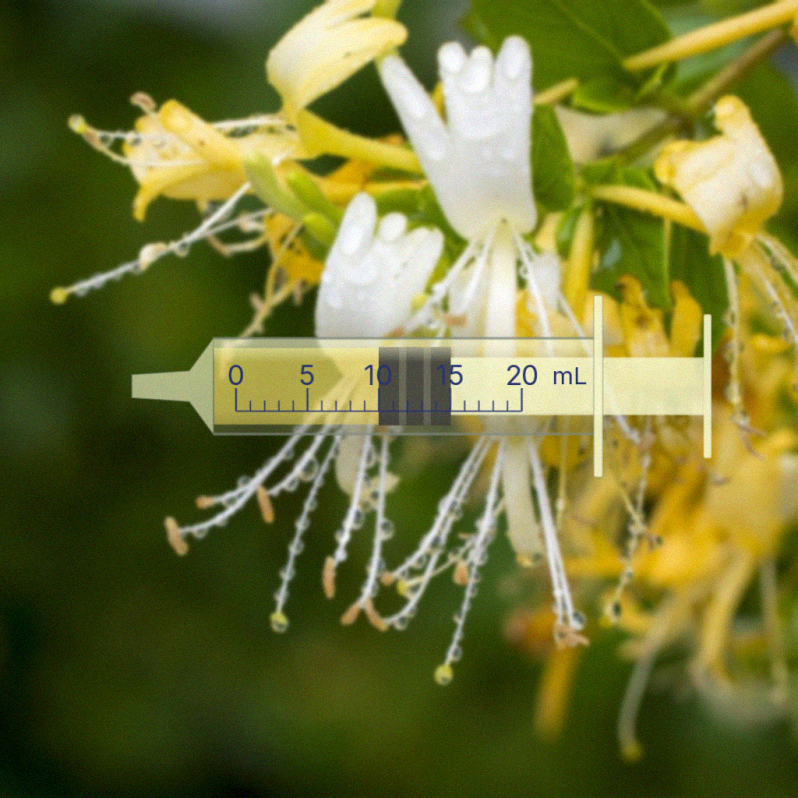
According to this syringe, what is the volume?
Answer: 10 mL
